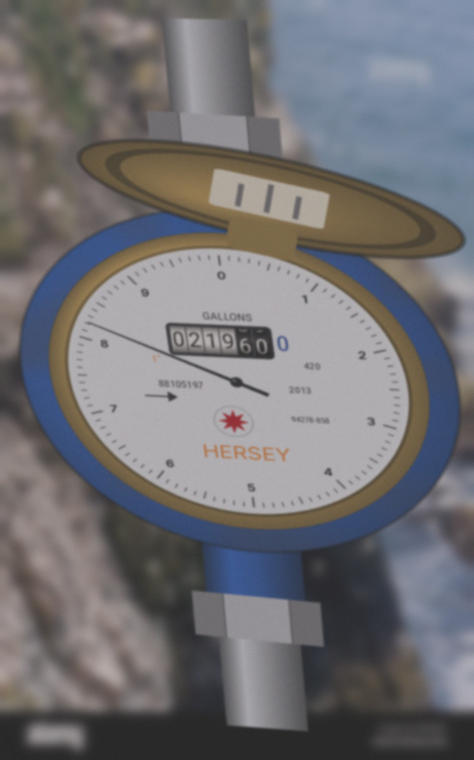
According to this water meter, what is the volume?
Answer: 219598.2 gal
